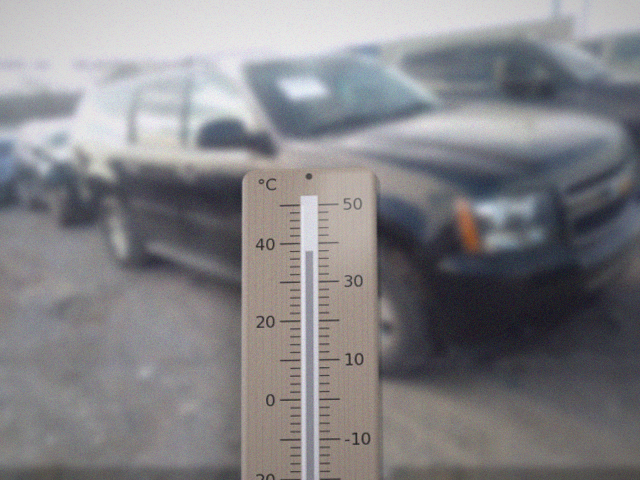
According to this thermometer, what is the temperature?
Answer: 38 °C
